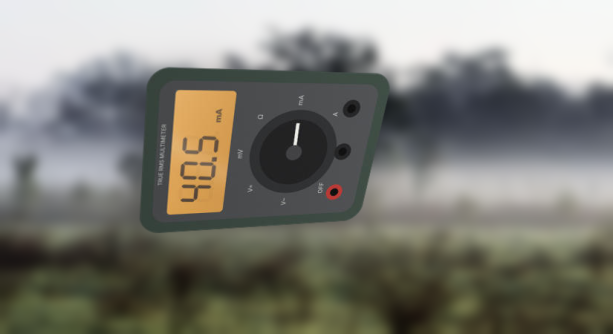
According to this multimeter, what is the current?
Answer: 40.5 mA
